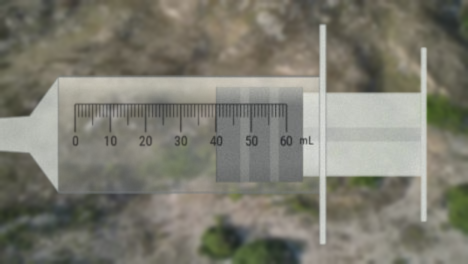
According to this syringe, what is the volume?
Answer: 40 mL
